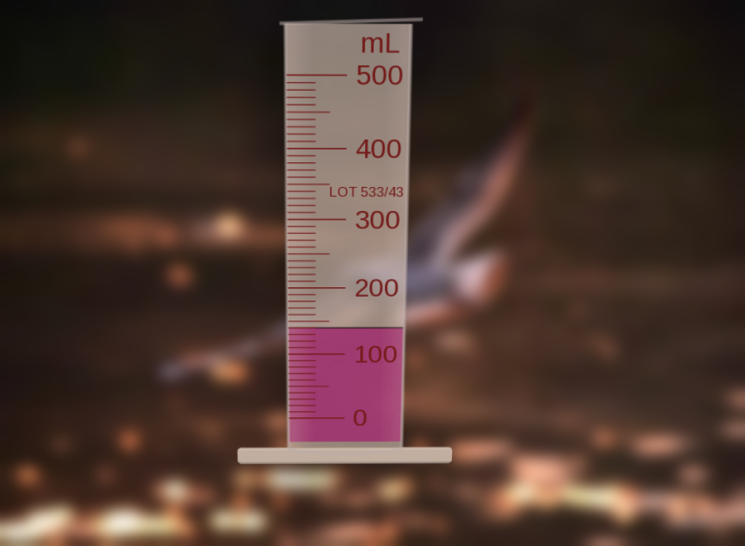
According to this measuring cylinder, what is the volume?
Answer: 140 mL
